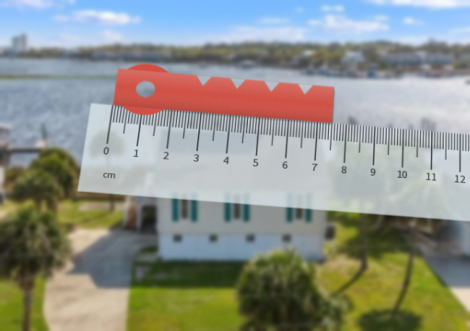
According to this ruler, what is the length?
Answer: 7.5 cm
